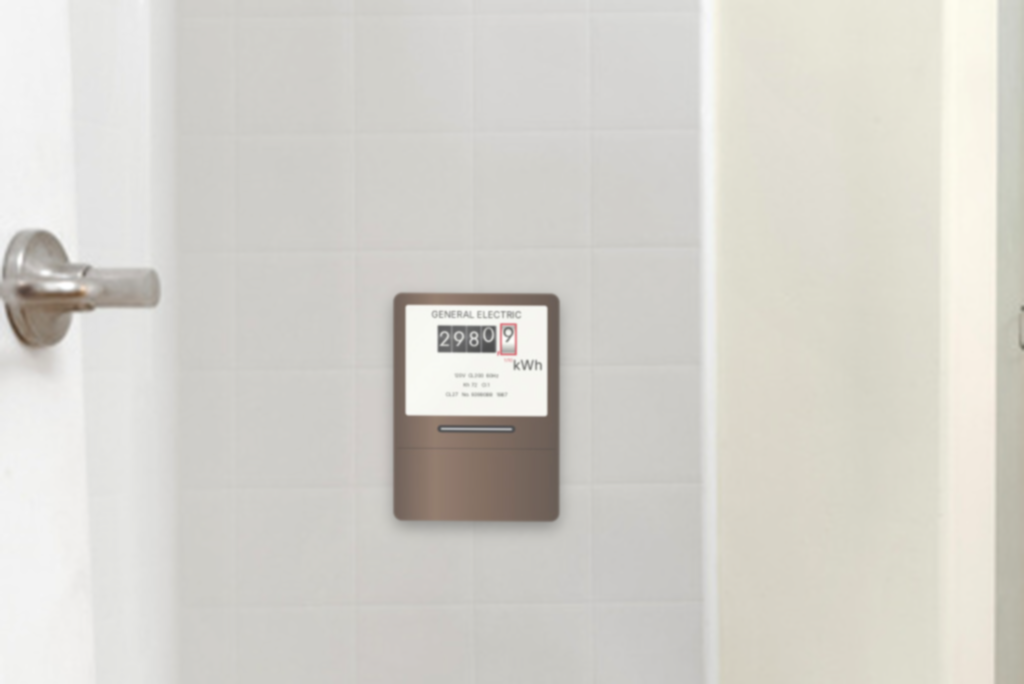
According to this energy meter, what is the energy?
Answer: 2980.9 kWh
